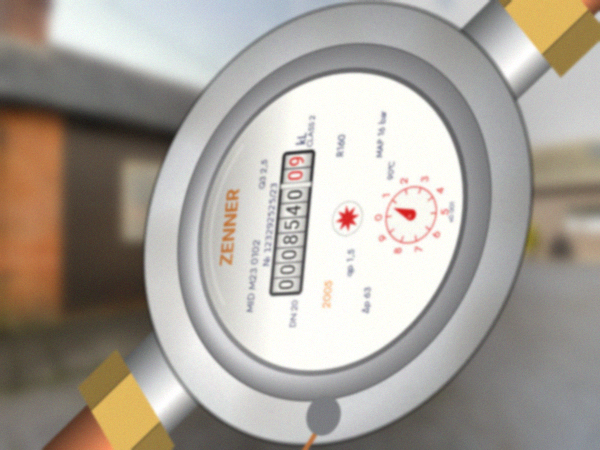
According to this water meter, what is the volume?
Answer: 8540.090 kL
